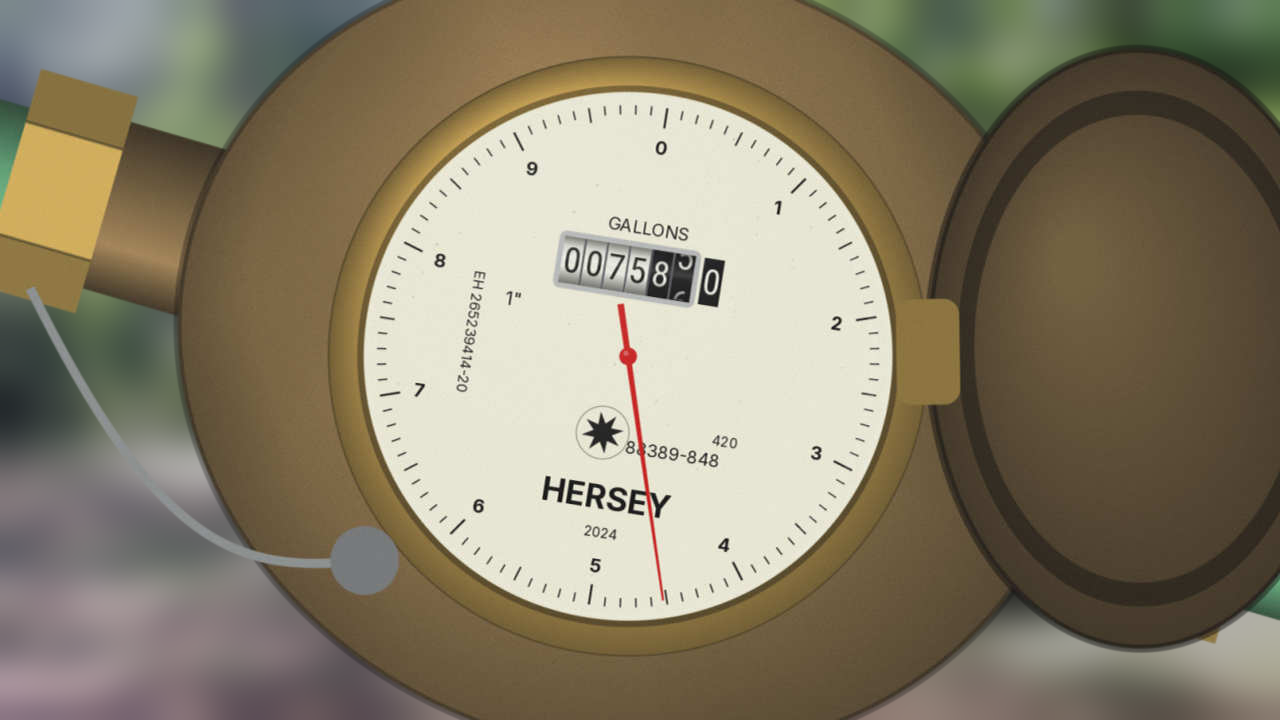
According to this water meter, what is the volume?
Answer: 75854.5 gal
